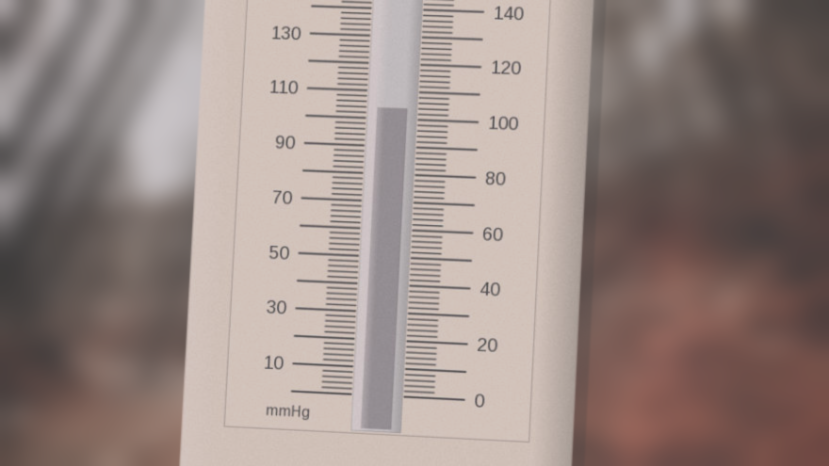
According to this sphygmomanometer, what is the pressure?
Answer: 104 mmHg
